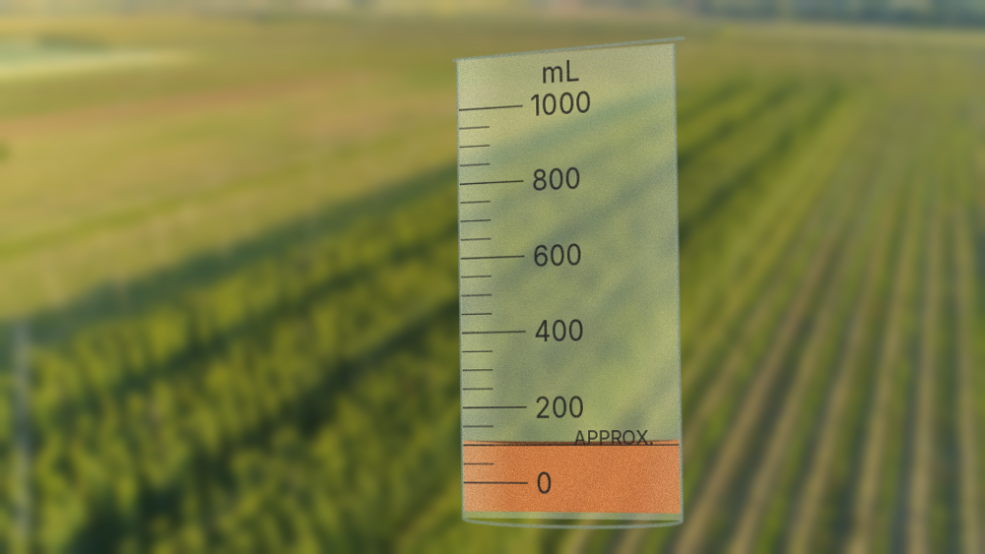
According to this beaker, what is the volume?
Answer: 100 mL
